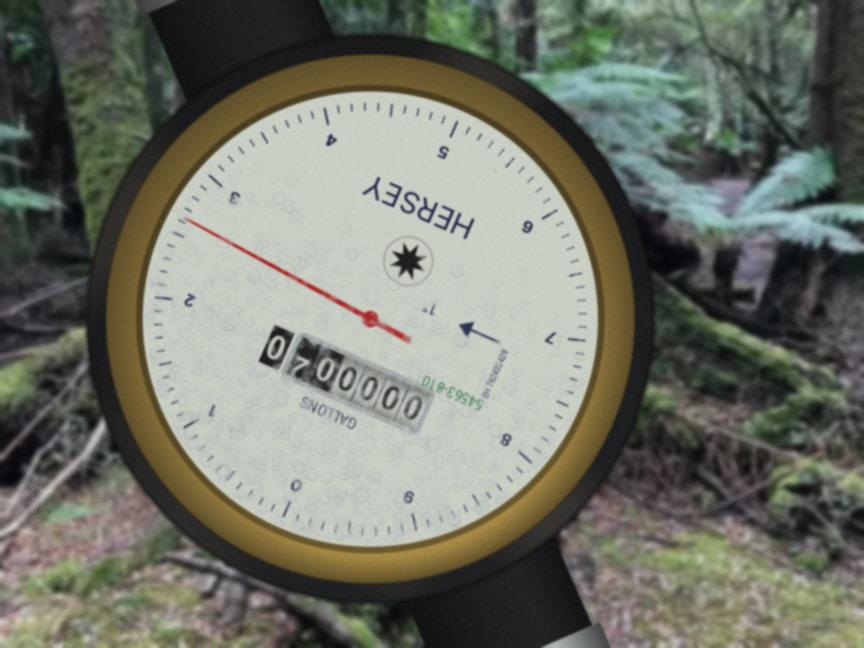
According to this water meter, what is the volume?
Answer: 22.6 gal
